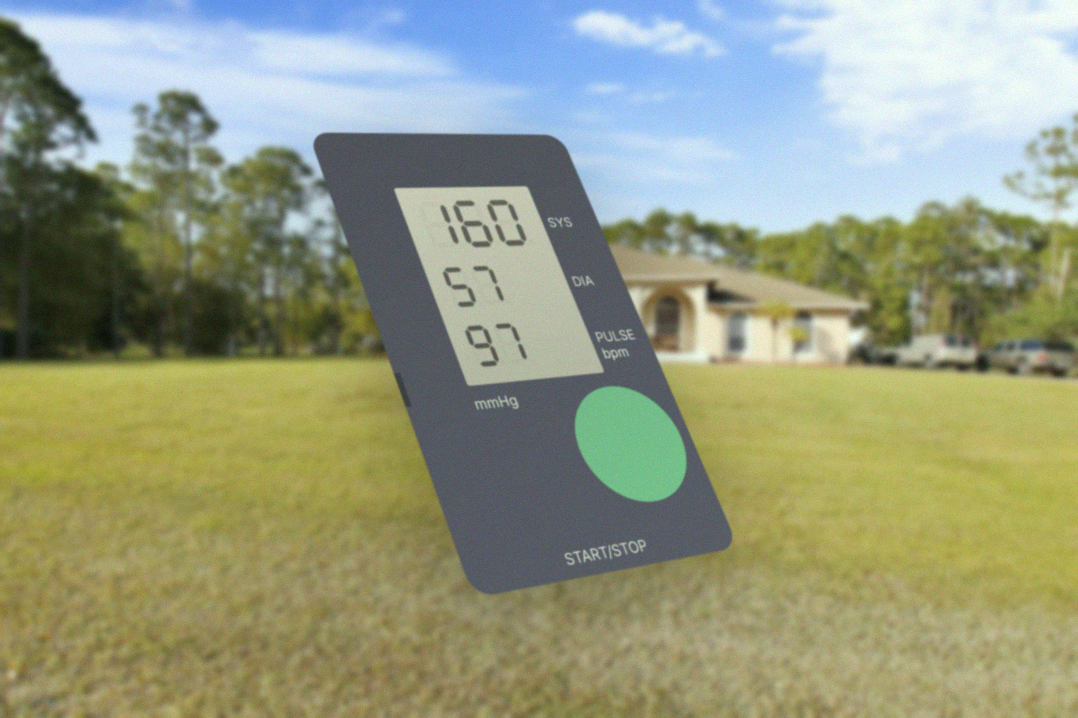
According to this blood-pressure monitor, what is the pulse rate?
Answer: 97 bpm
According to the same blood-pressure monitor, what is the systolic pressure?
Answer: 160 mmHg
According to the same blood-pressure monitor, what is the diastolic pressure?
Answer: 57 mmHg
